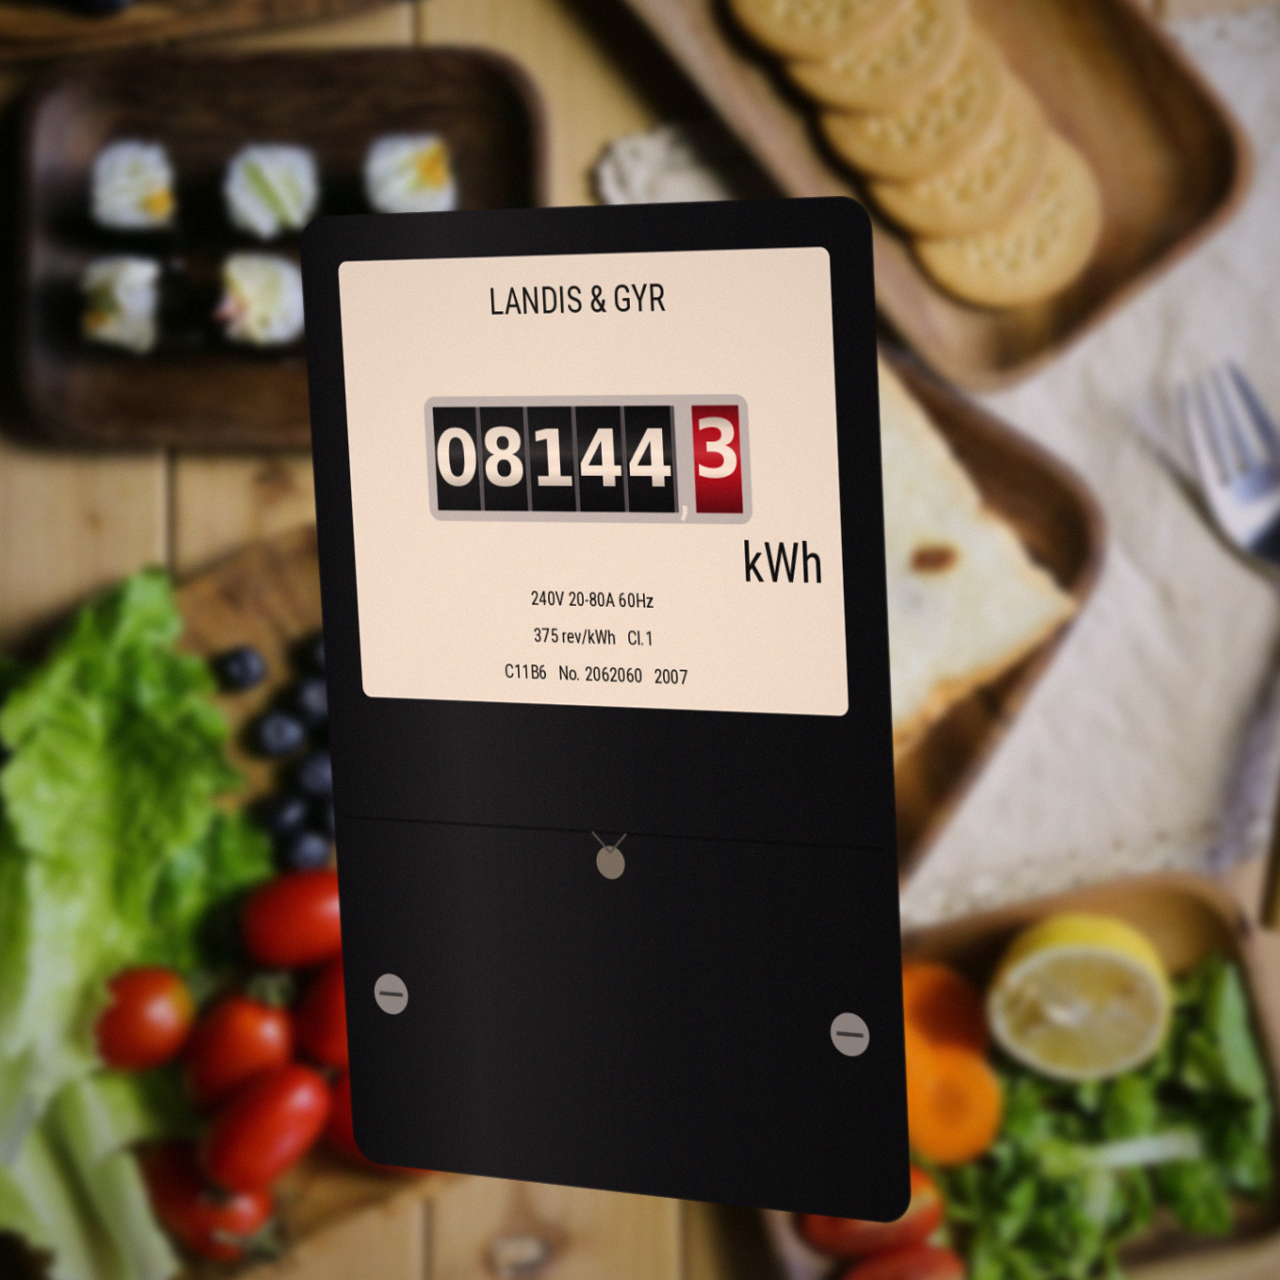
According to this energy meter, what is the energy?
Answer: 8144.3 kWh
